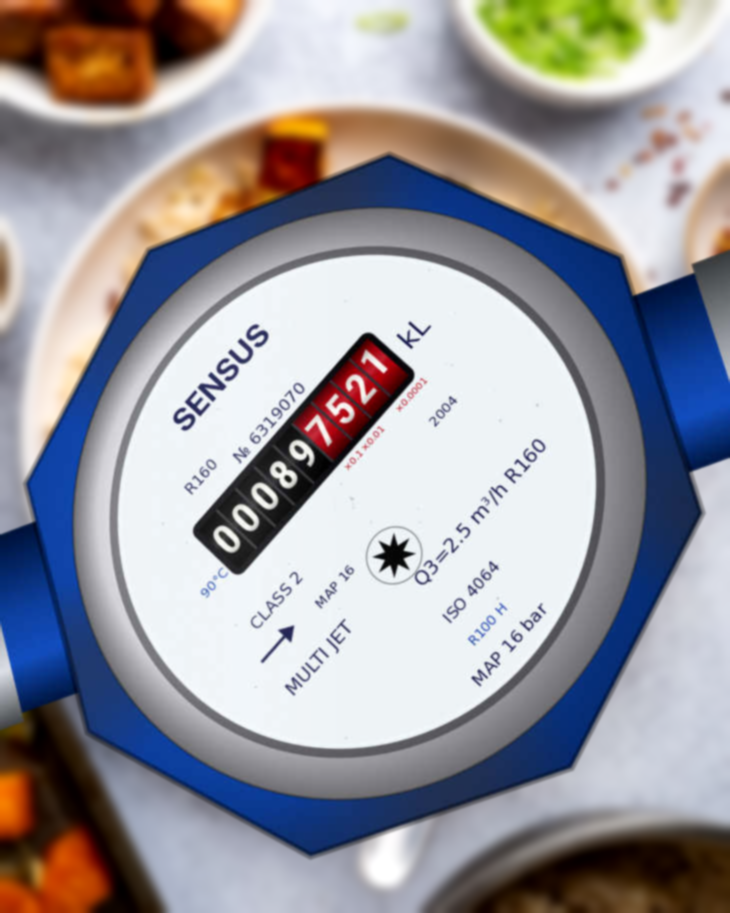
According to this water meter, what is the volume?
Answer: 89.7521 kL
